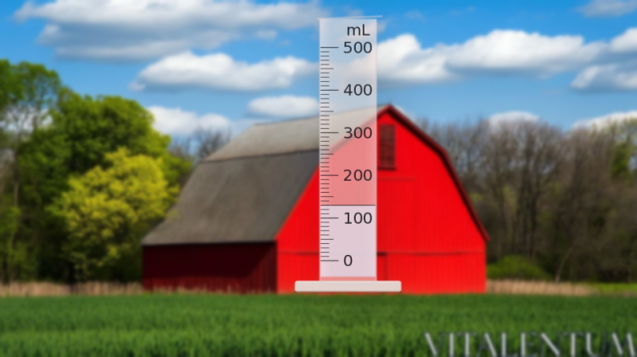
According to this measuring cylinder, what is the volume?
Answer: 130 mL
